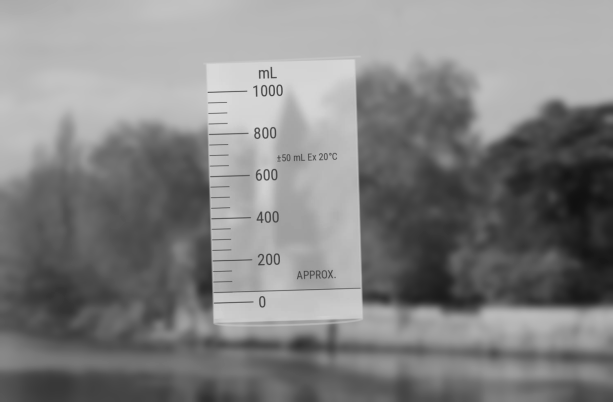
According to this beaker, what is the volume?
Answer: 50 mL
